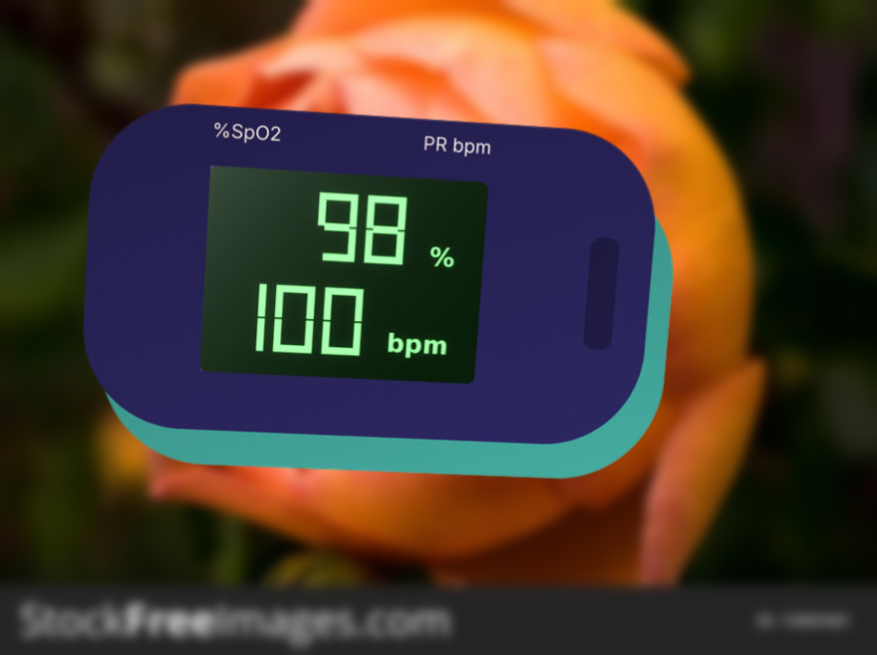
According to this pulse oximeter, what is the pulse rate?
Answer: 100 bpm
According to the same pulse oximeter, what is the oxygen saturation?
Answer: 98 %
